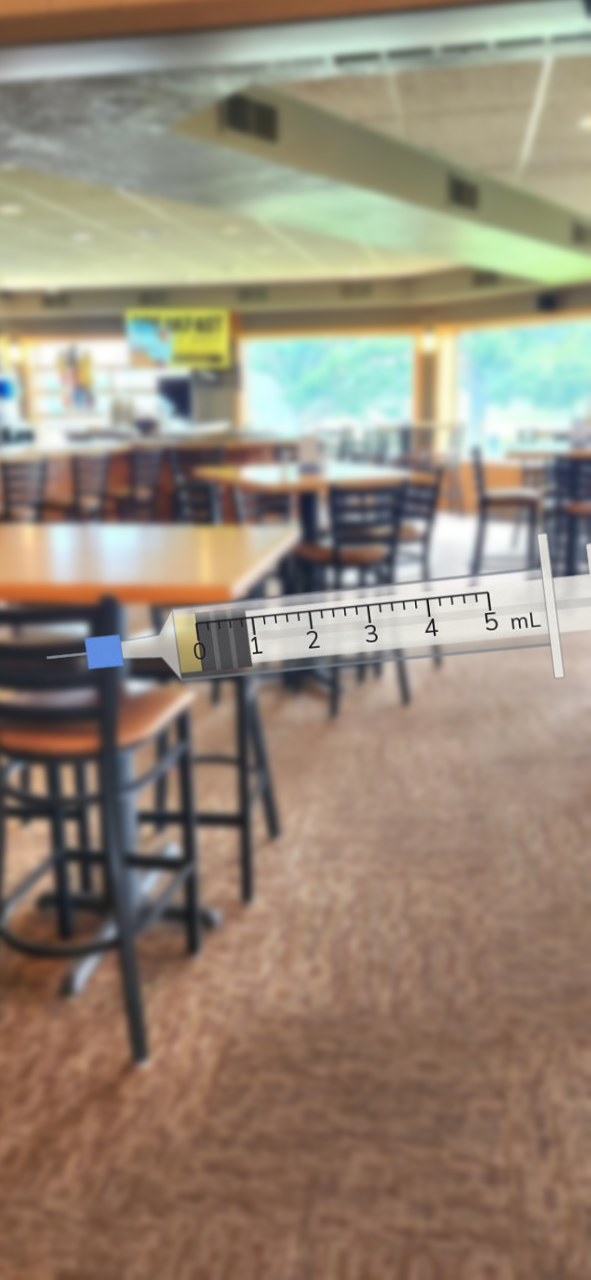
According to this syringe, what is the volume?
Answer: 0 mL
